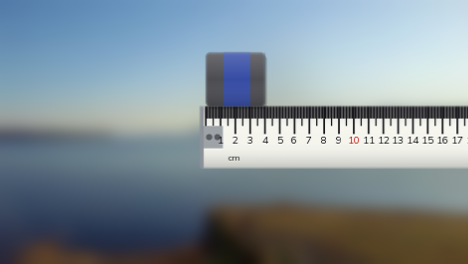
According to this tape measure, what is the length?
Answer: 4 cm
